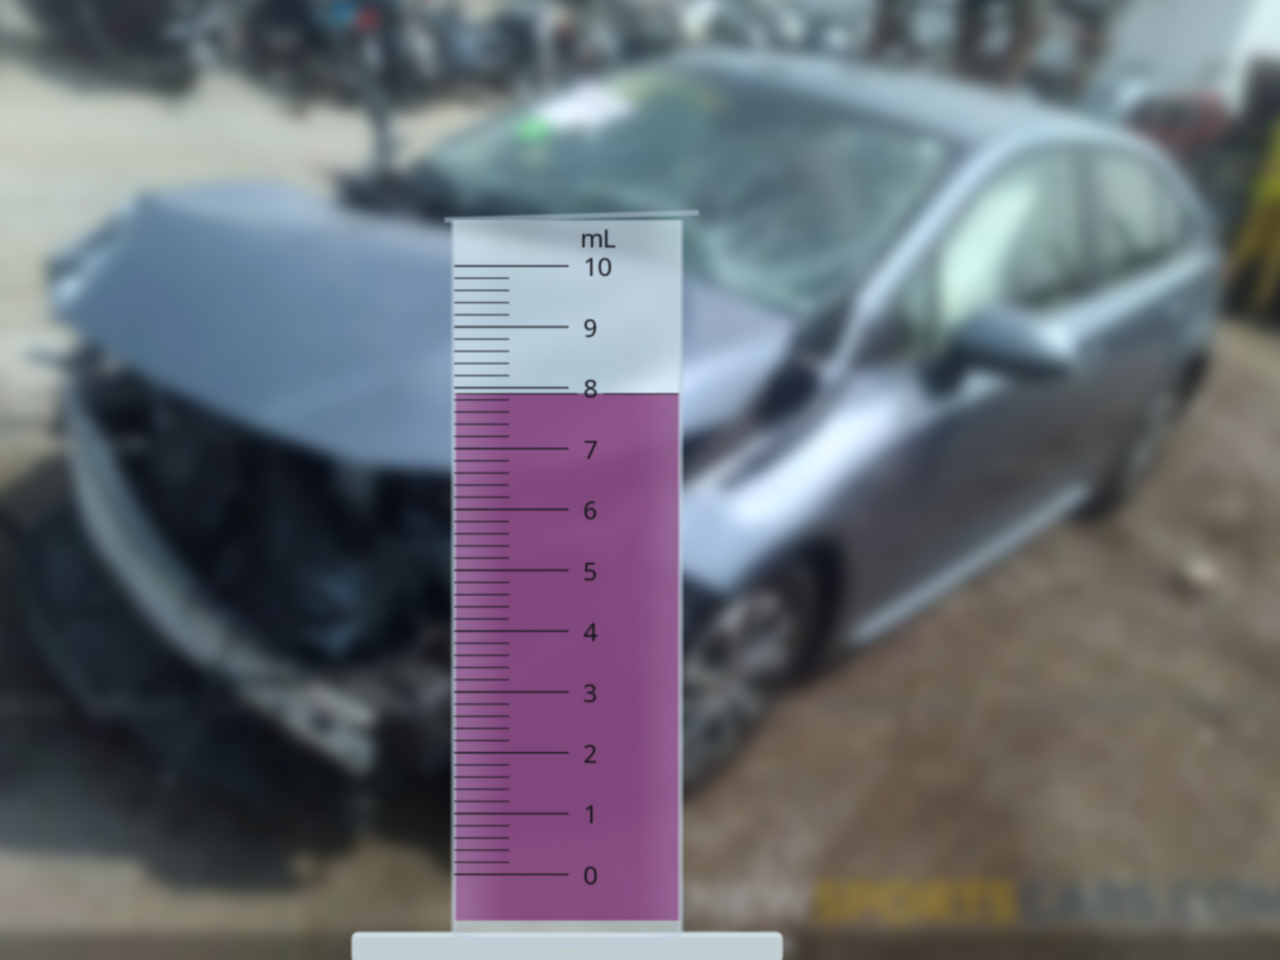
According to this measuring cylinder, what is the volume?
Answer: 7.9 mL
